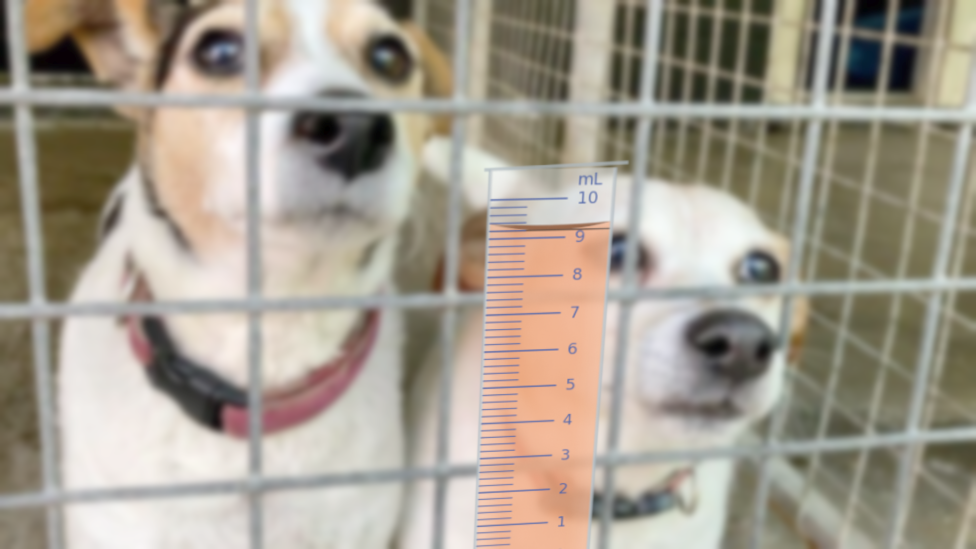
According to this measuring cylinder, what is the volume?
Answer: 9.2 mL
